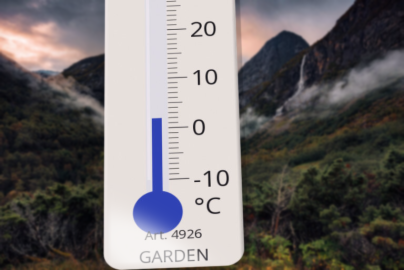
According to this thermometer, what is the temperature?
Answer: 2 °C
